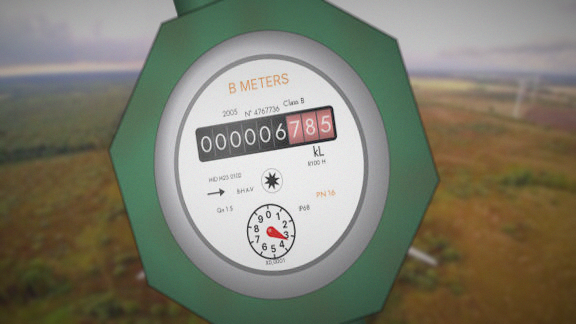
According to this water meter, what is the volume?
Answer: 6.7853 kL
